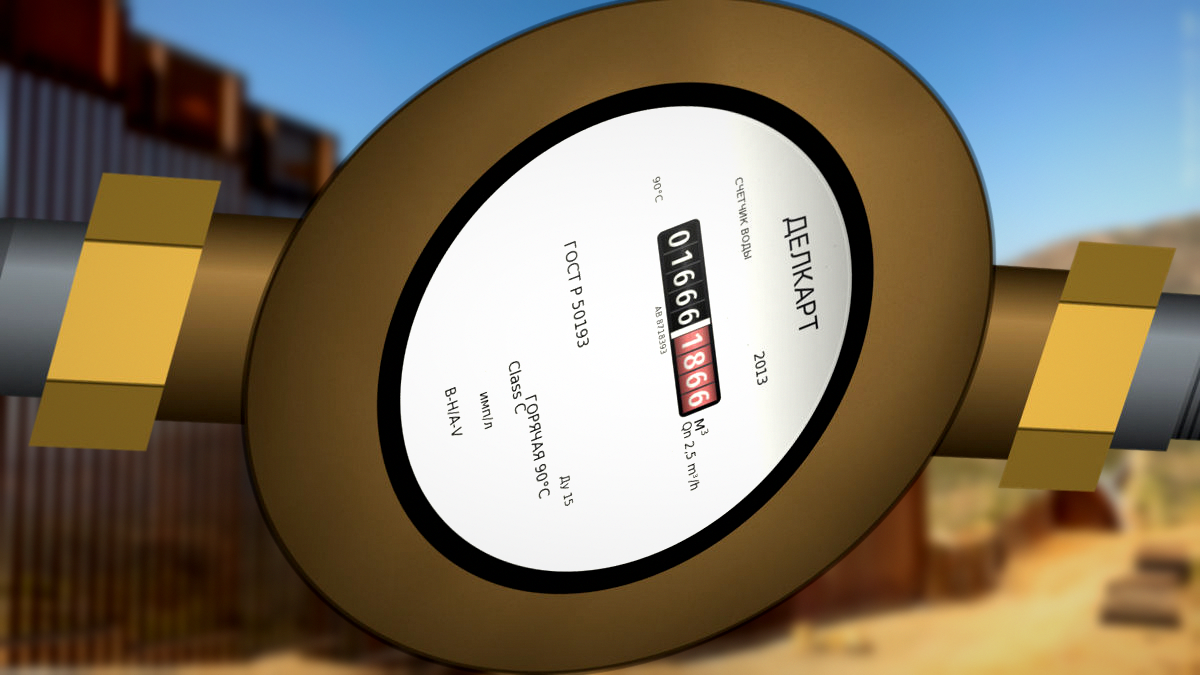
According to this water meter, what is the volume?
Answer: 1666.1866 m³
